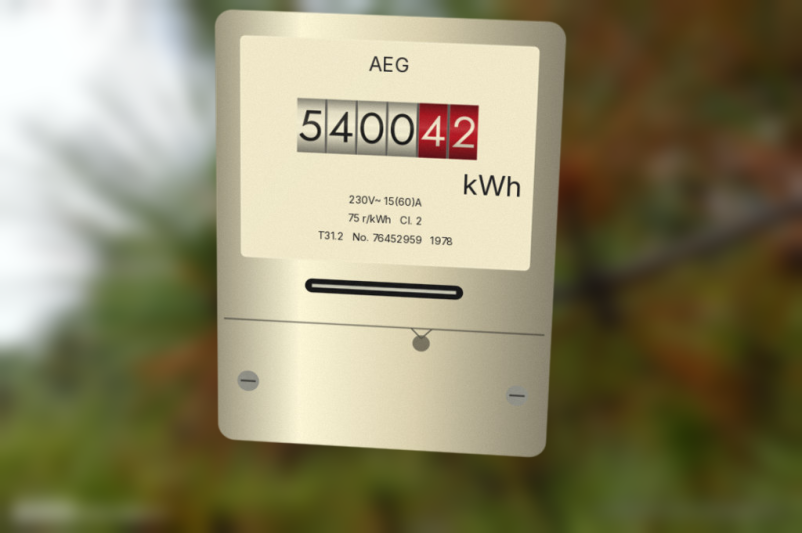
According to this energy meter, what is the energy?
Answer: 5400.42 kWh
